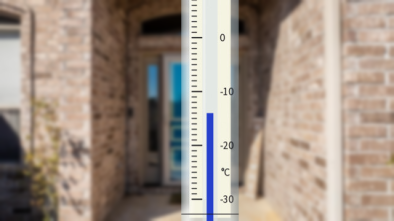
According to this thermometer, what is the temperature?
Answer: -14 °C
